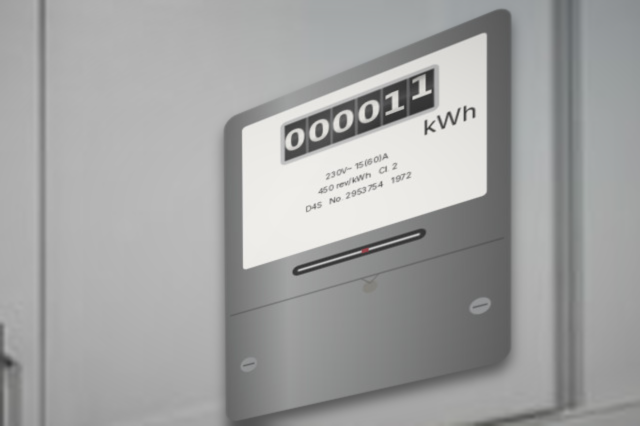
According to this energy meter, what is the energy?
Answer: 11 kWh
